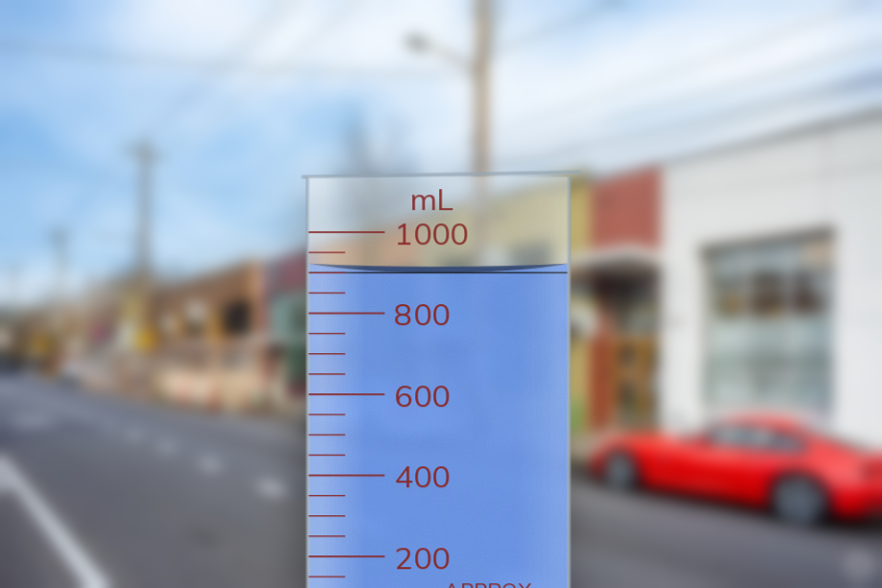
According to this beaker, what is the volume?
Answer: 900 mL
